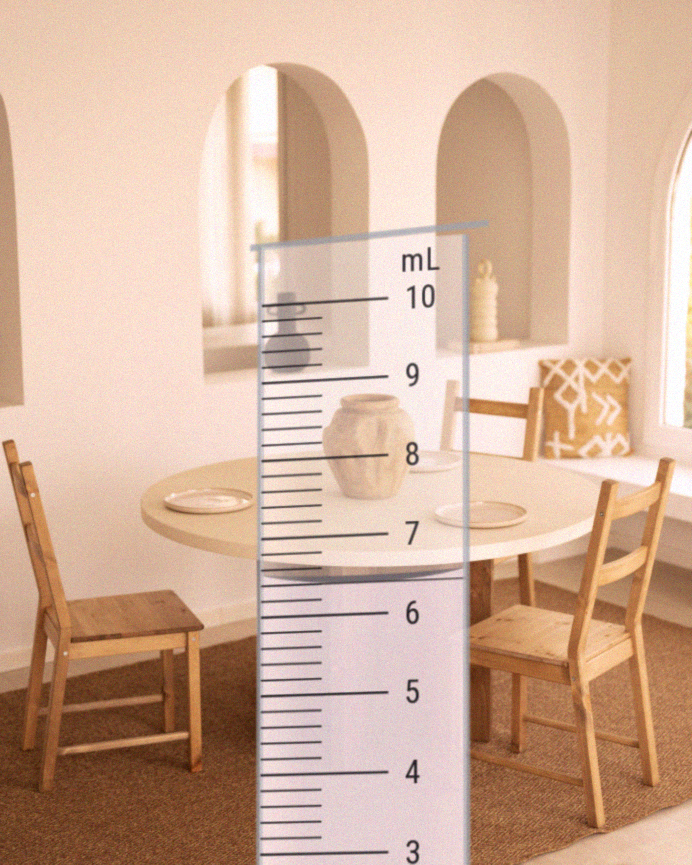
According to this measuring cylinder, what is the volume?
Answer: 6.4 mL
